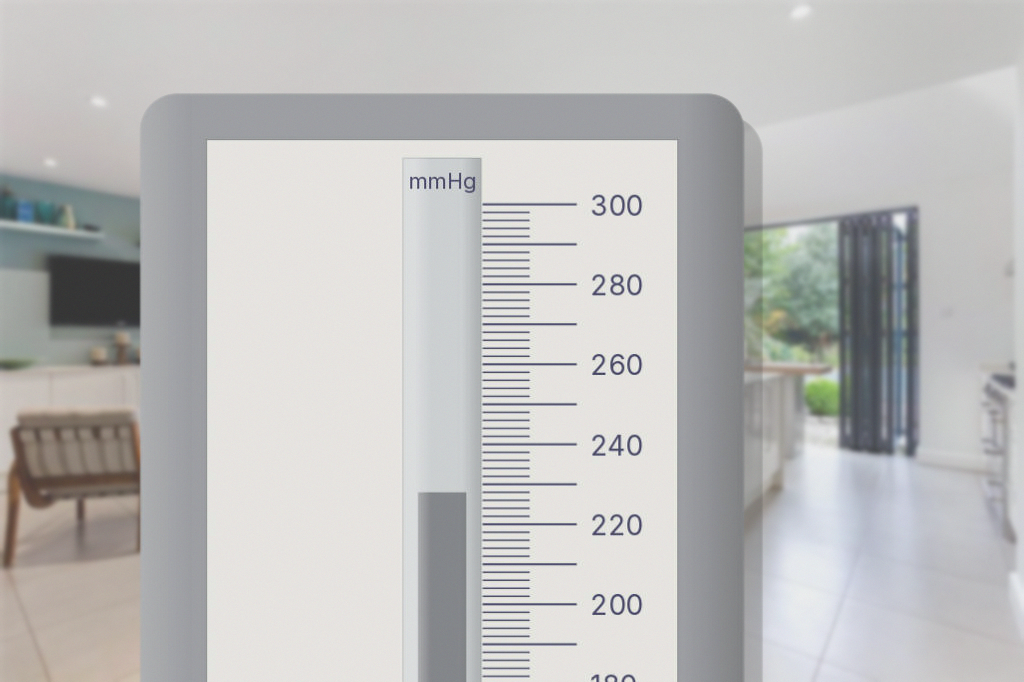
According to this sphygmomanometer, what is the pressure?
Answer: 228 mmHg
